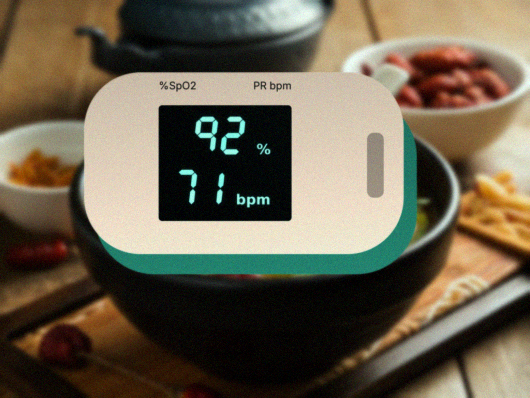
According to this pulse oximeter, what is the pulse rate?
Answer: 71 bpm
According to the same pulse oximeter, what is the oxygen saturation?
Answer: 92 %
